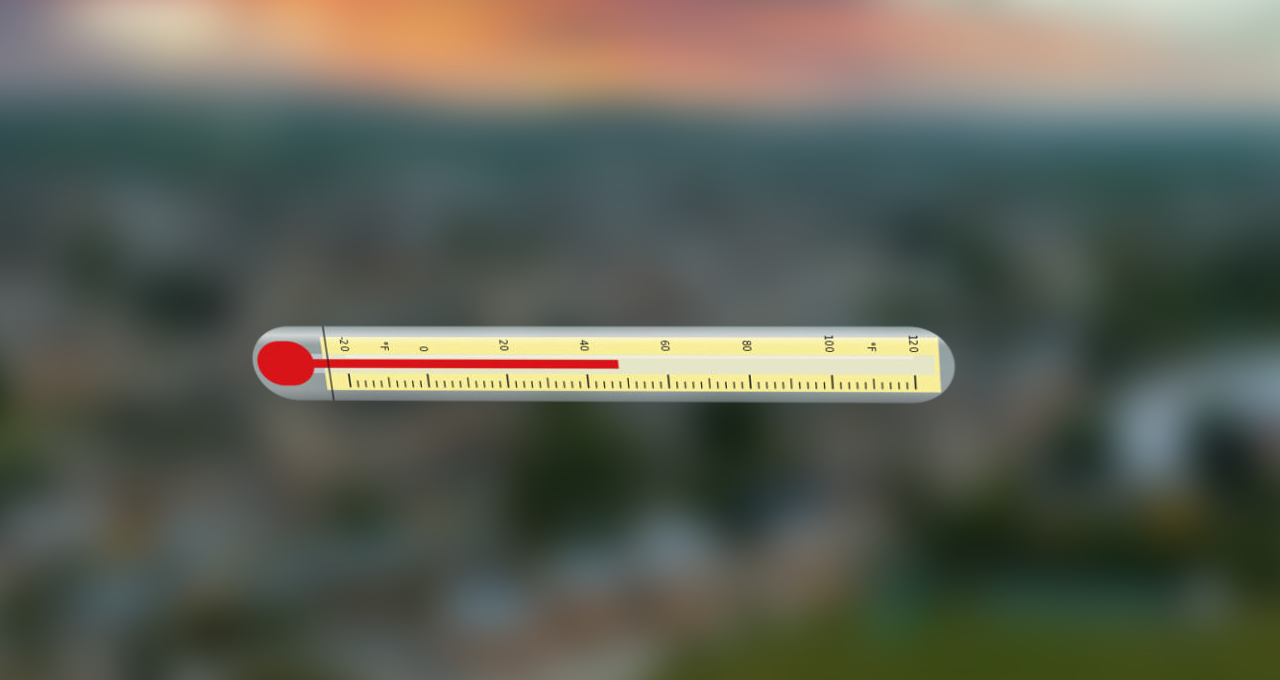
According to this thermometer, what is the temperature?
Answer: 48 °F
